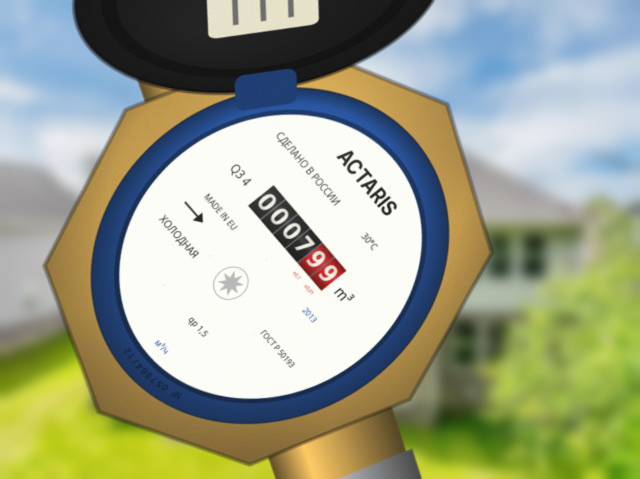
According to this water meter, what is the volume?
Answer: 7.99 m³
